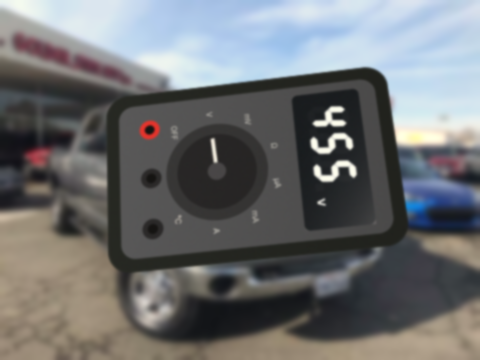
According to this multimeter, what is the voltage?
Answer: 455 V
